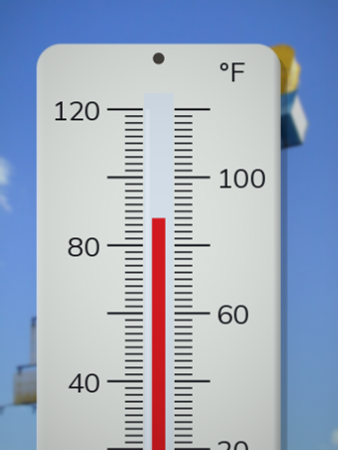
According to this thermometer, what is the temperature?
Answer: 88 °F
